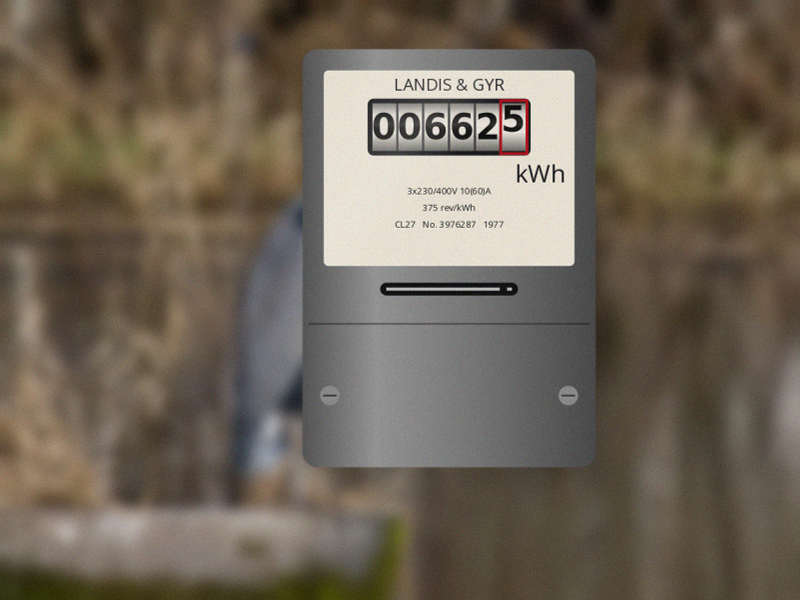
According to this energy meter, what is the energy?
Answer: 662.5 kWh
